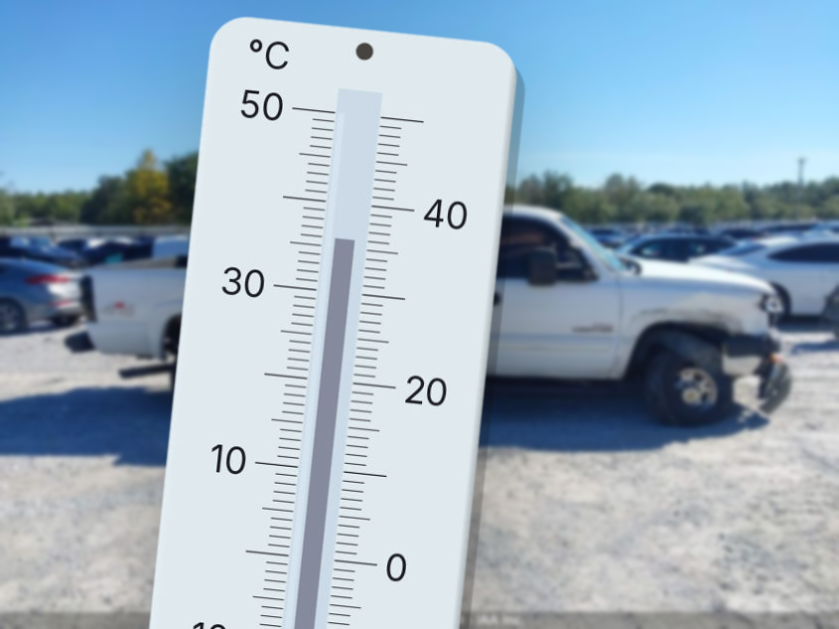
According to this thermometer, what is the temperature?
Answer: 36 °C
